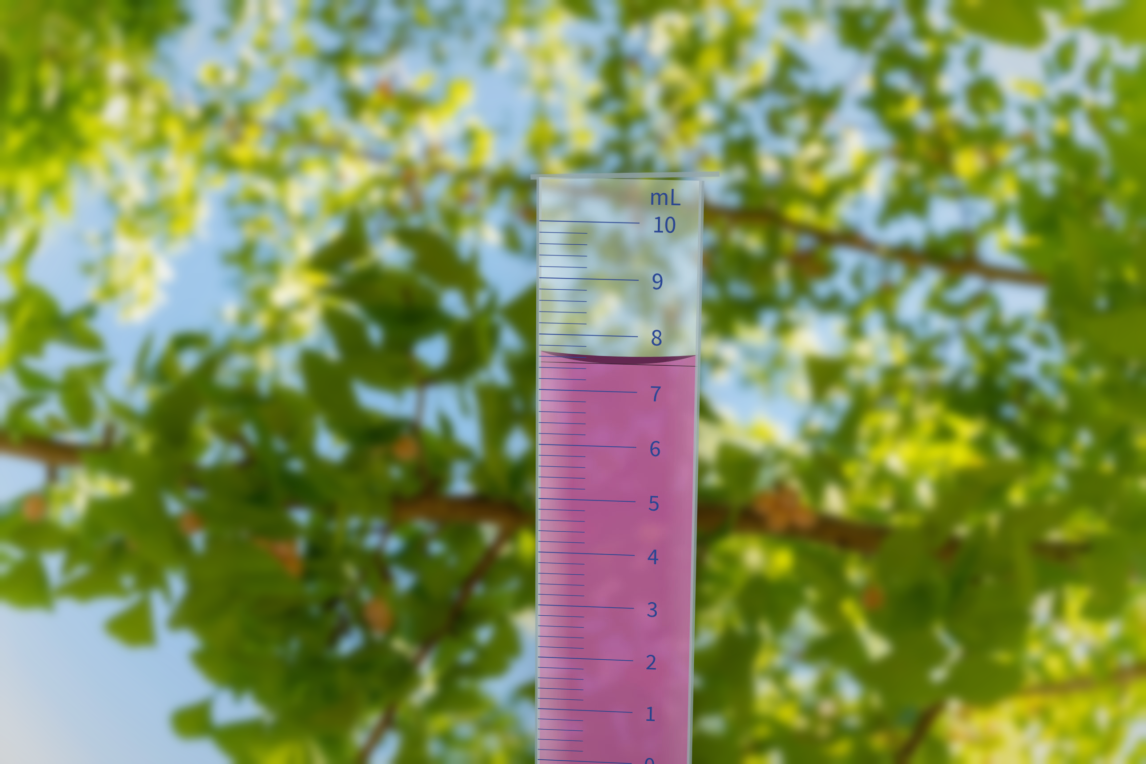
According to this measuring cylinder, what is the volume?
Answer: 7.5 mL
